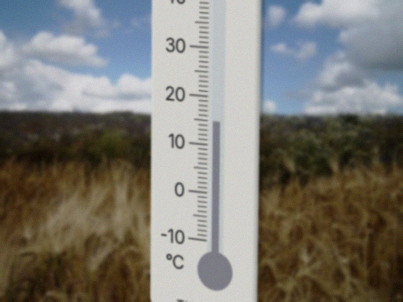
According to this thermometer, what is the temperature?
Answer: 15 °C
